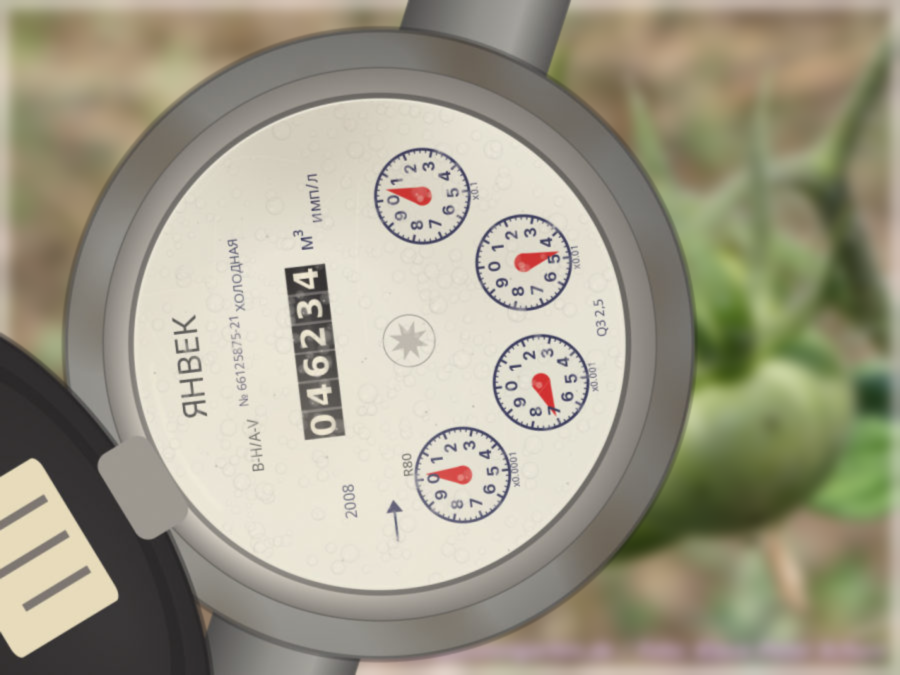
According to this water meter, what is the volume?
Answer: 46234.0470 m³
